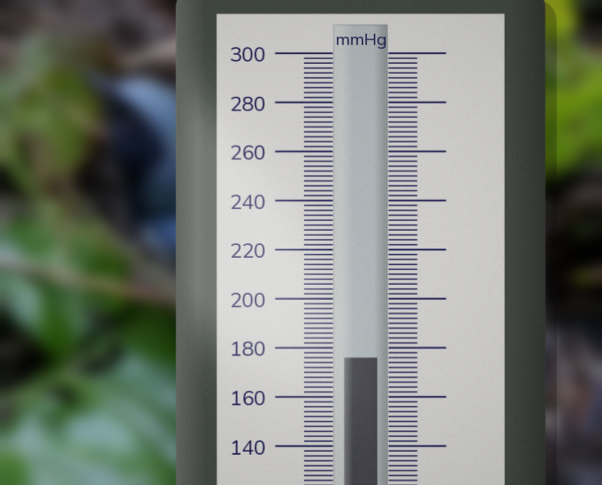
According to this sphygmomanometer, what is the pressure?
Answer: 176 mmHg
